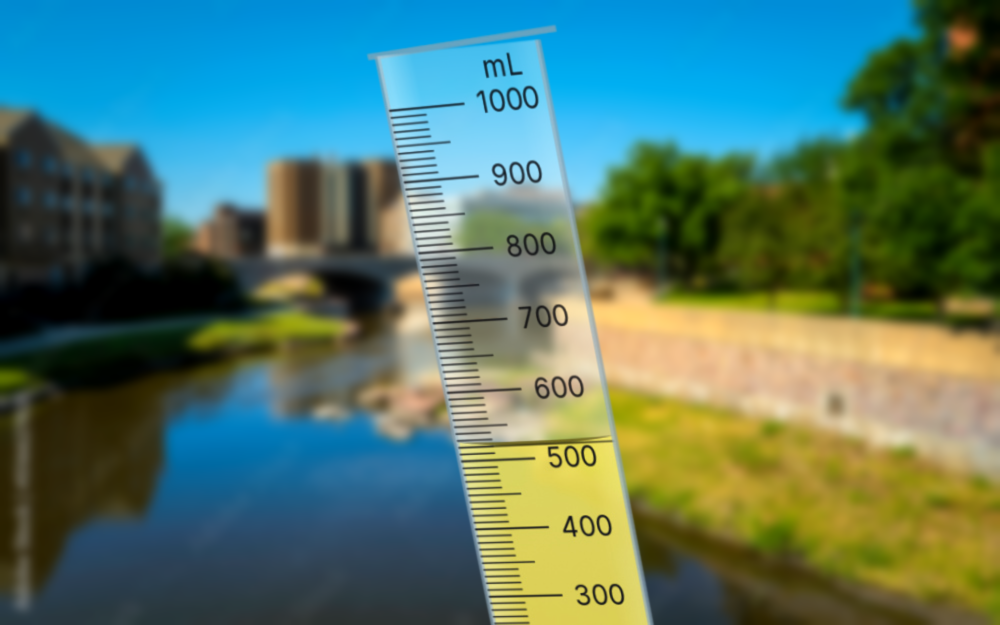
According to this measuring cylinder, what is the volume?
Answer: 520 mL
